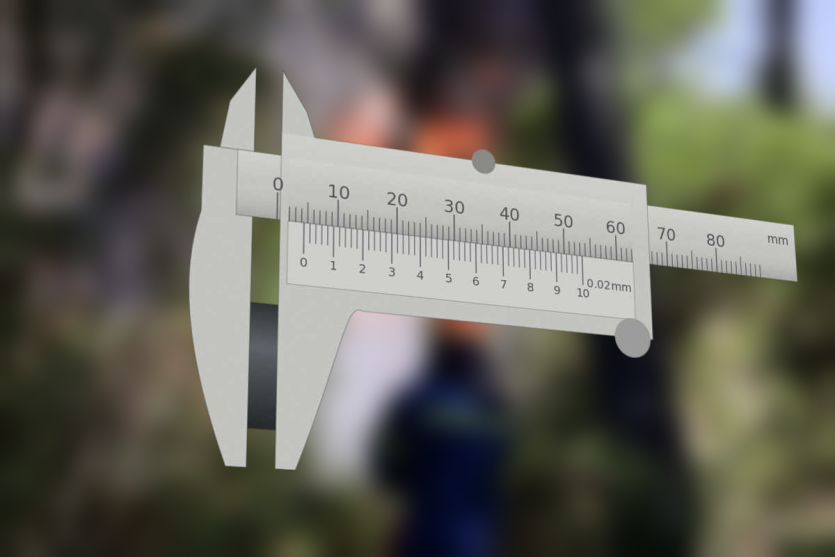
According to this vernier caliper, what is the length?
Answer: 4.4 mm
